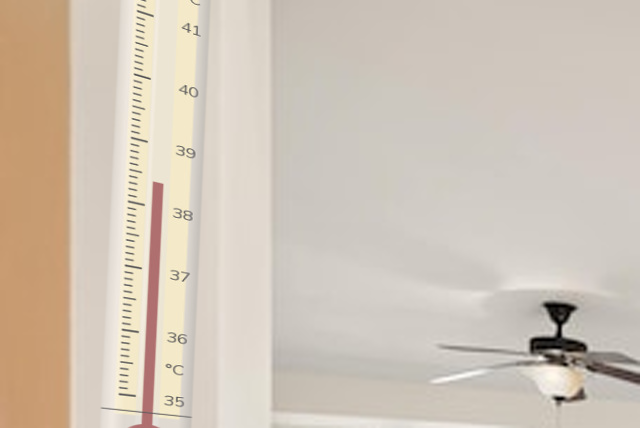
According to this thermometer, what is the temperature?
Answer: 38.4 °C
